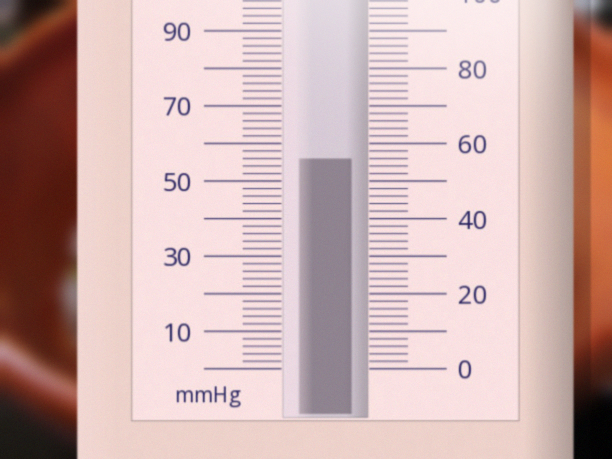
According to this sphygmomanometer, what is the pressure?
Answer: 56 mmHg
